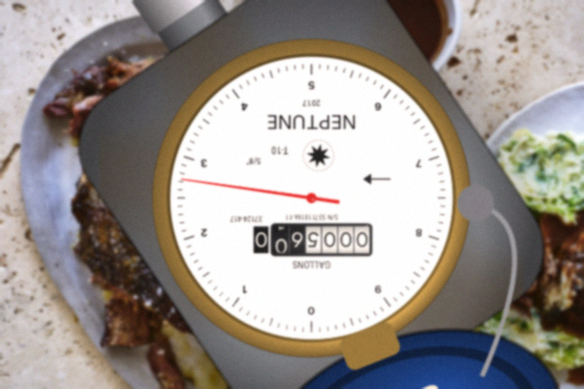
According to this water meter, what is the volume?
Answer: 5602.7 gal
